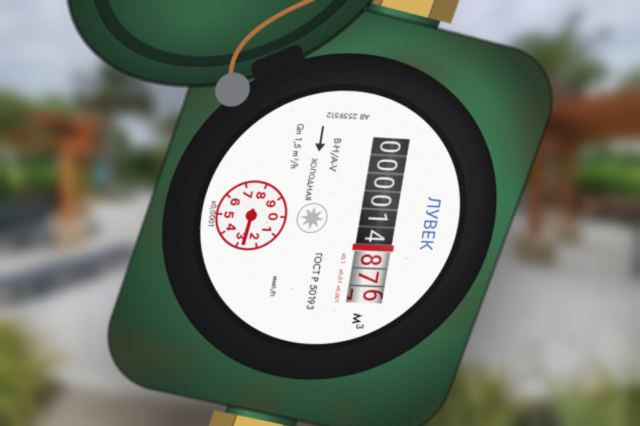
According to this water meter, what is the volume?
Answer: 14.8762 m³
